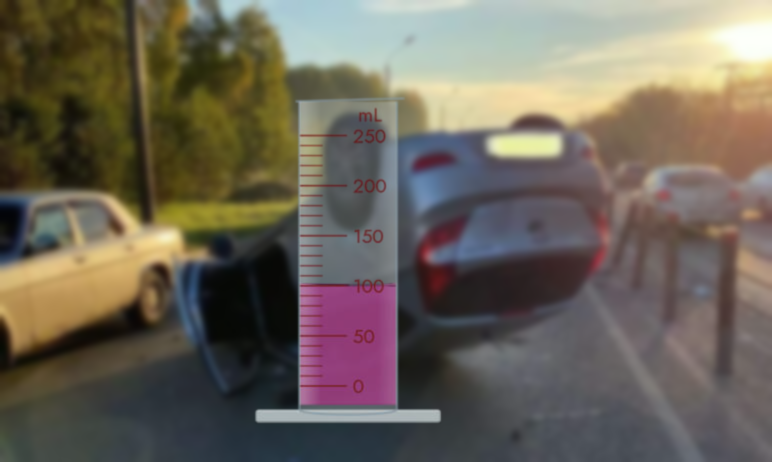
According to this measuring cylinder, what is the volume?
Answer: 100 mL
